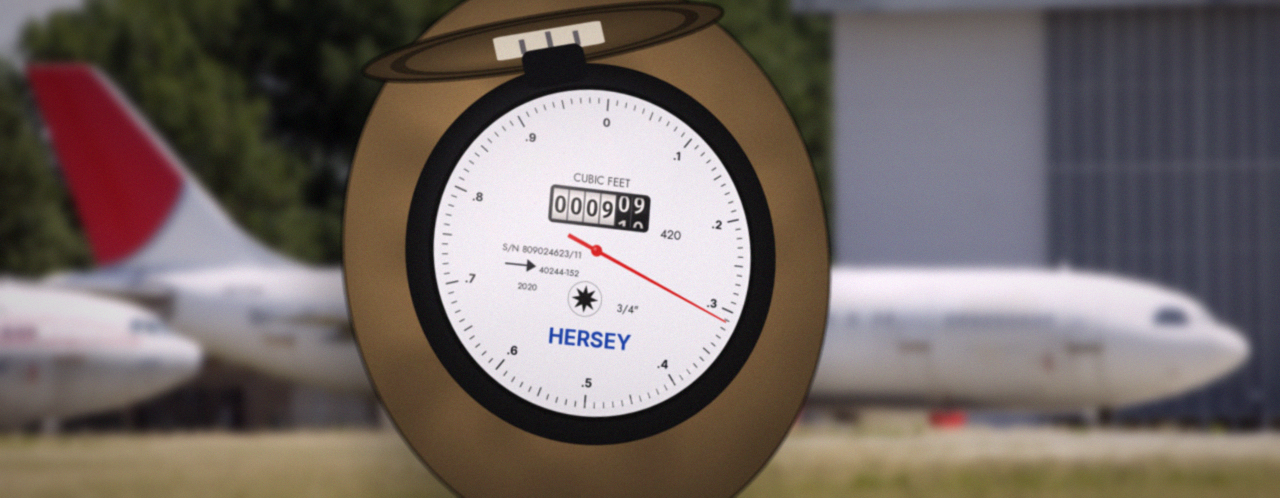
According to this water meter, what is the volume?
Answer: 909.31 ft³
